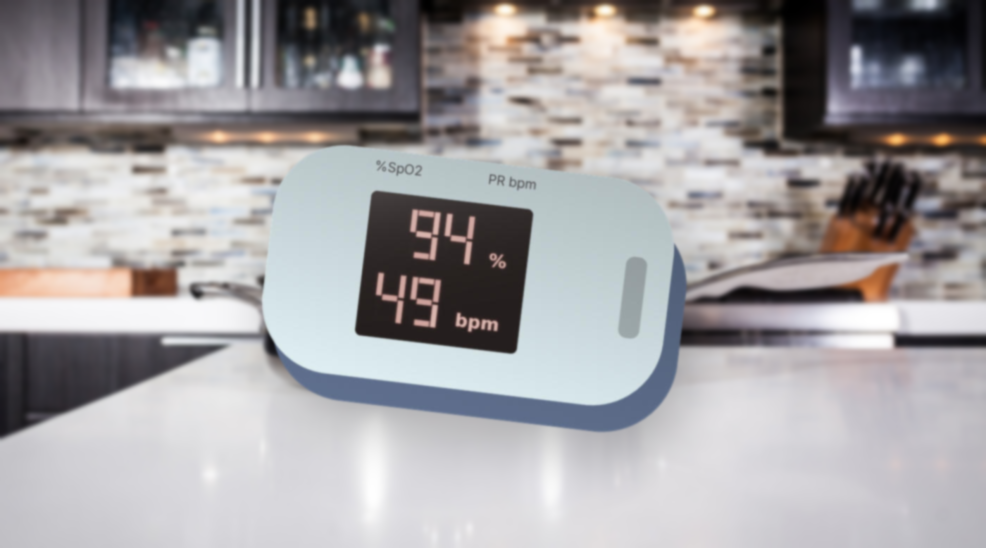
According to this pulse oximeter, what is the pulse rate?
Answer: 49 bpm
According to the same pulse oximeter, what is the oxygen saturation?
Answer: 94 %
